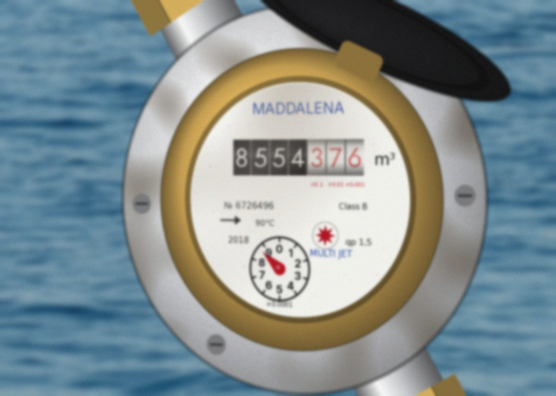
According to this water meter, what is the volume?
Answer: 8554.3768 m³
